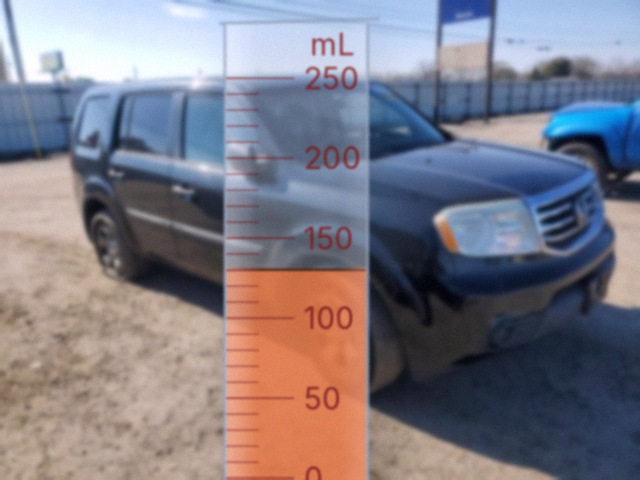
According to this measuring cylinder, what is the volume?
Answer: 130 mL
